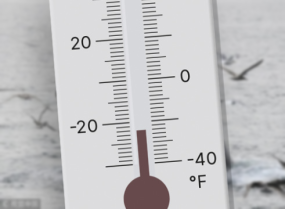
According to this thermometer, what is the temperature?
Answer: -24 °F
